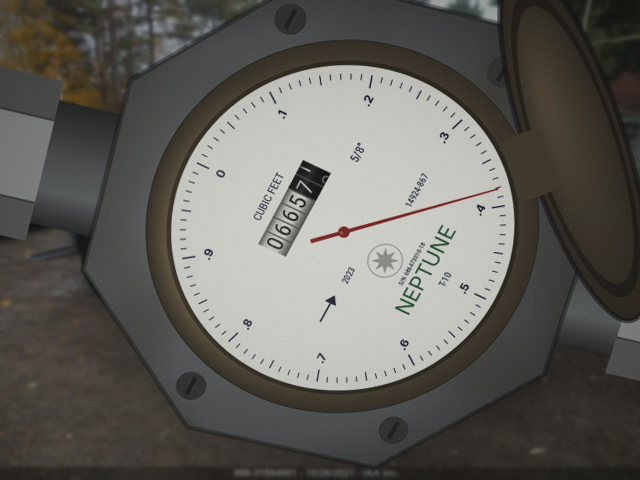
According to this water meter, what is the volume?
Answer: 66571.38 ft³
